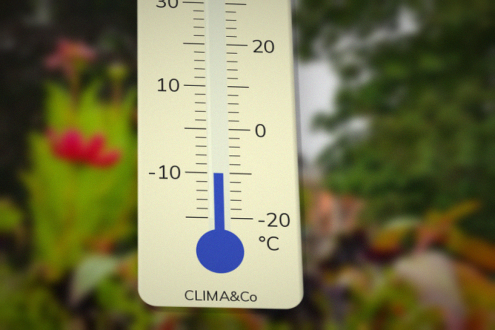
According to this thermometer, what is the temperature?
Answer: -10 °C
